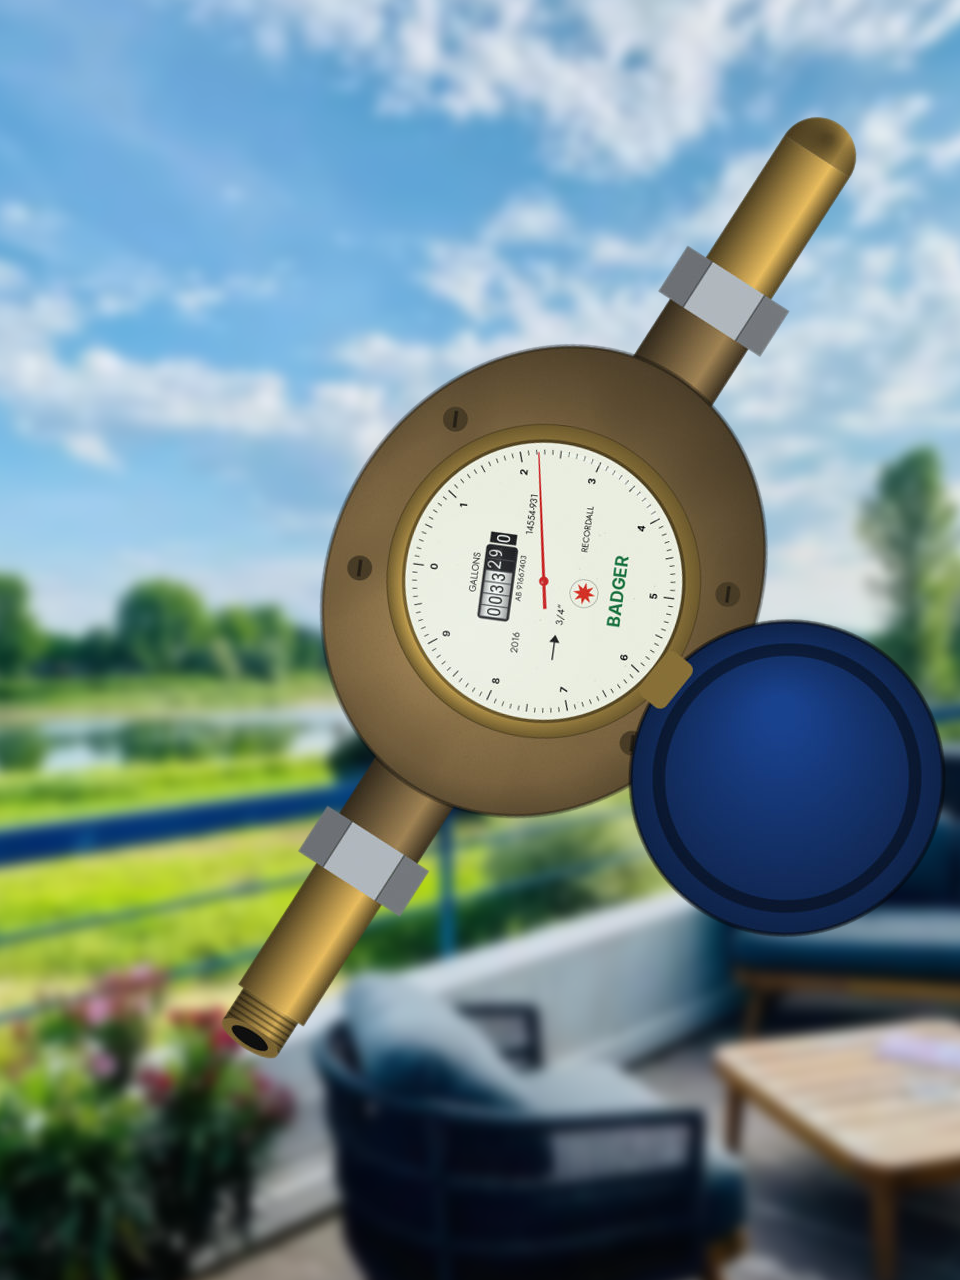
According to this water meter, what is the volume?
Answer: 33292.2 gal
